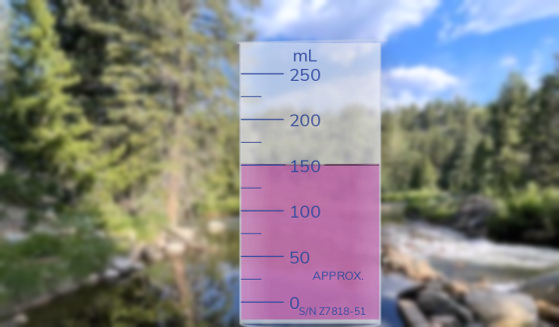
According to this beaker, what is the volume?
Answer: 150 mL
